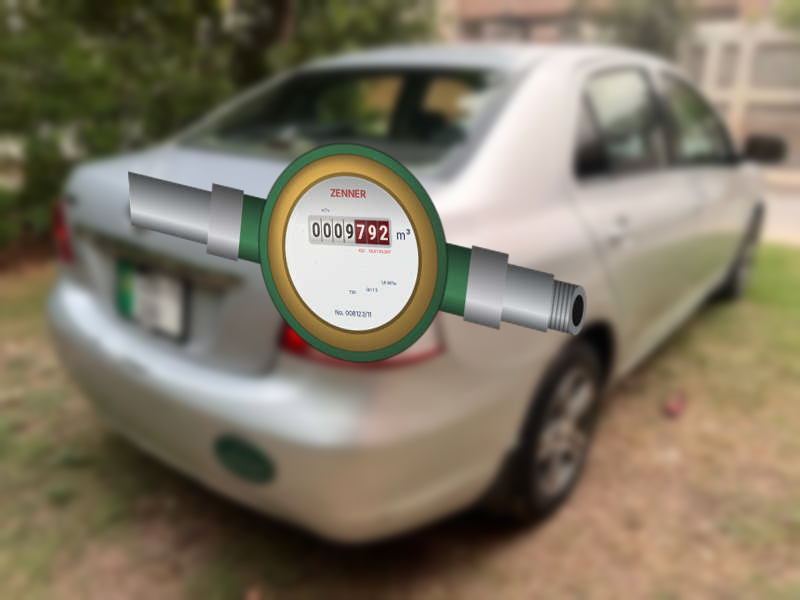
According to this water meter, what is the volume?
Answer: 9.792 m³
